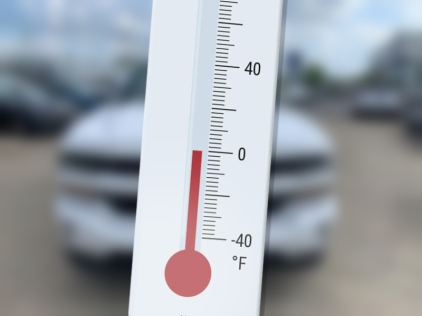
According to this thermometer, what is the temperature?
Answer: 0 °F
